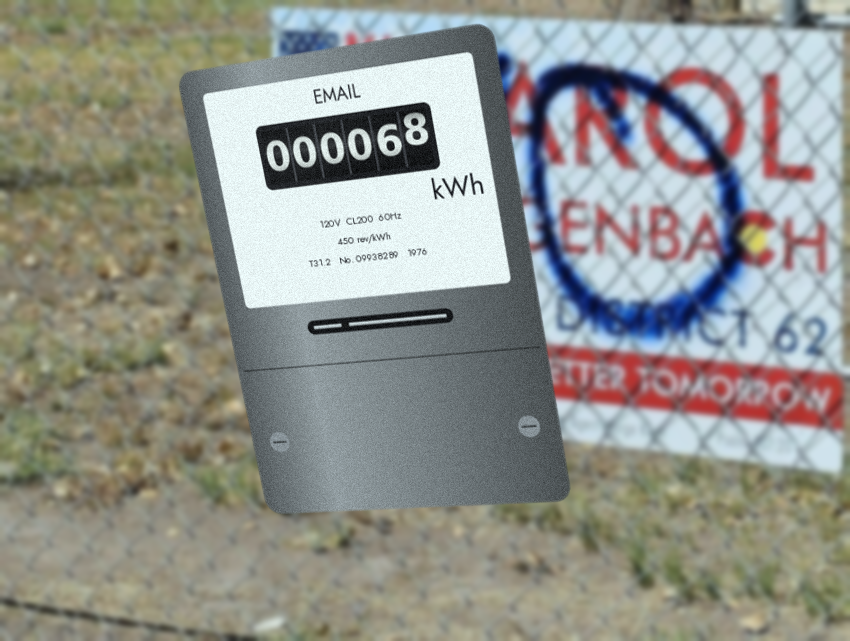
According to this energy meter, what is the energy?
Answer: 68 kWh
